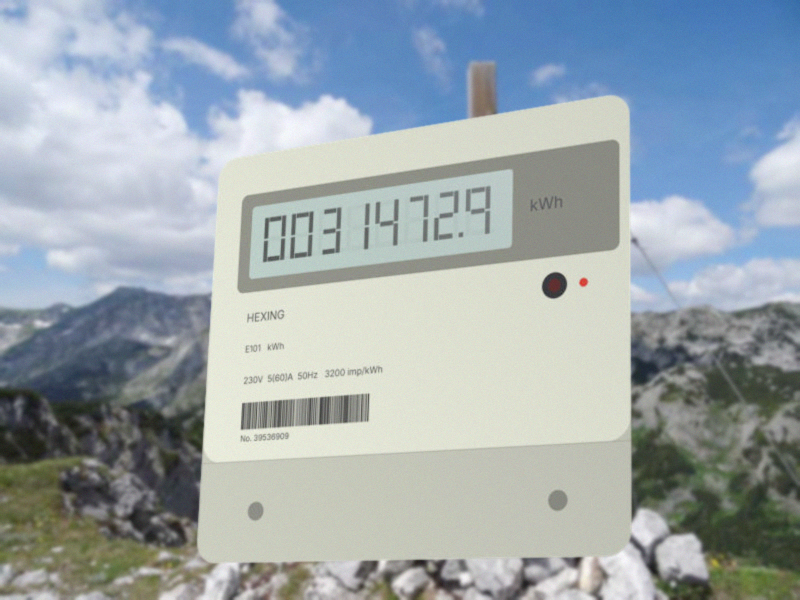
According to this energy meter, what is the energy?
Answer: 31472.9 kWh
